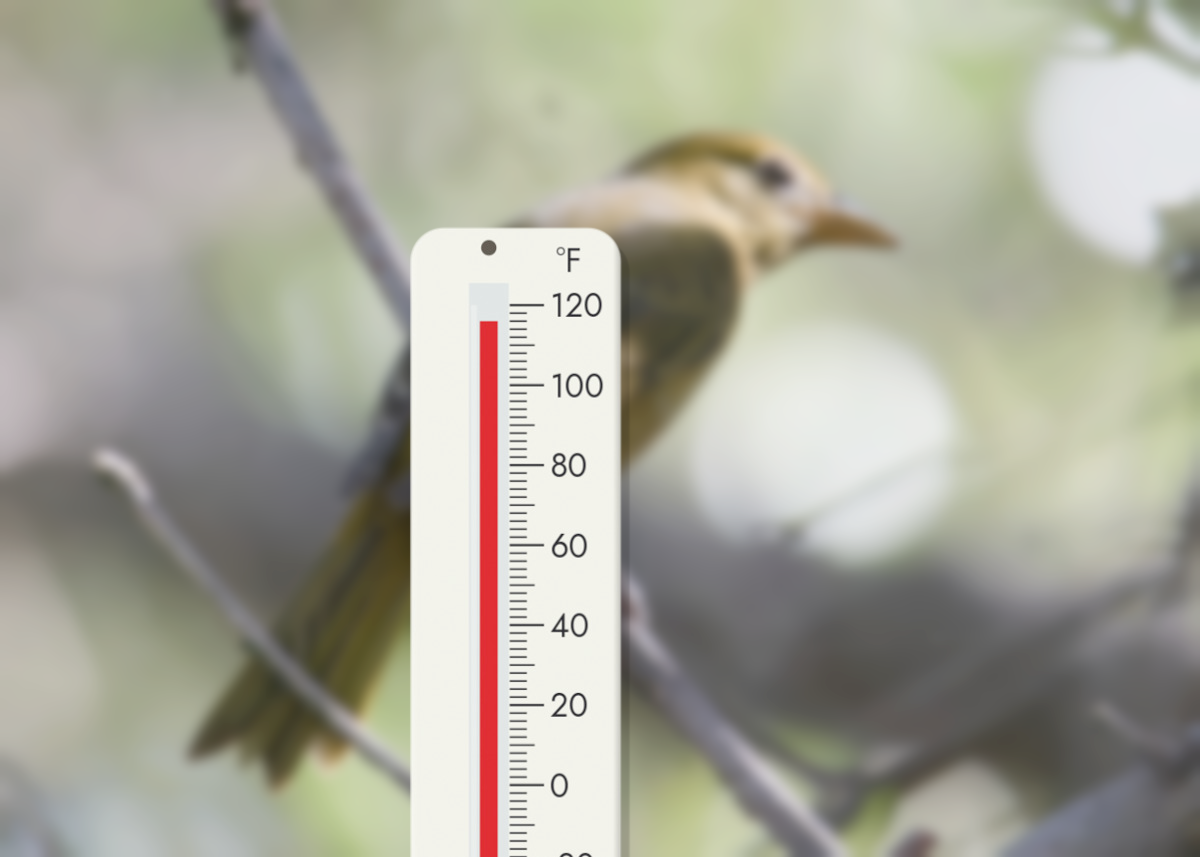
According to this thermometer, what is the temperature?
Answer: 116 °F
